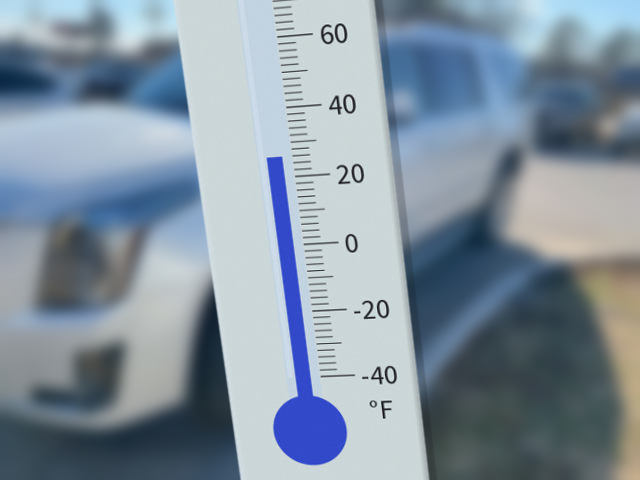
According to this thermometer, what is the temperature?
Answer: 26 °F
